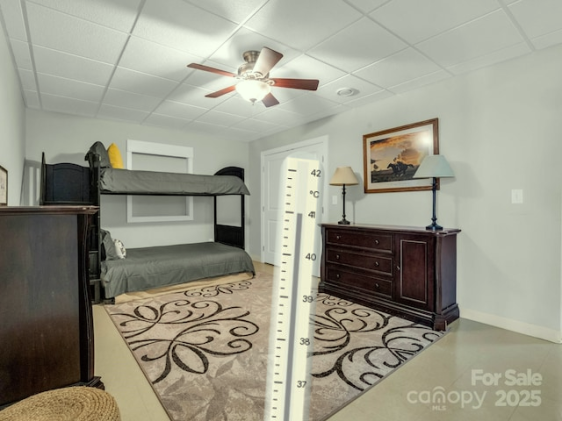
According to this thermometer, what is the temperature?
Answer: 41 °C
